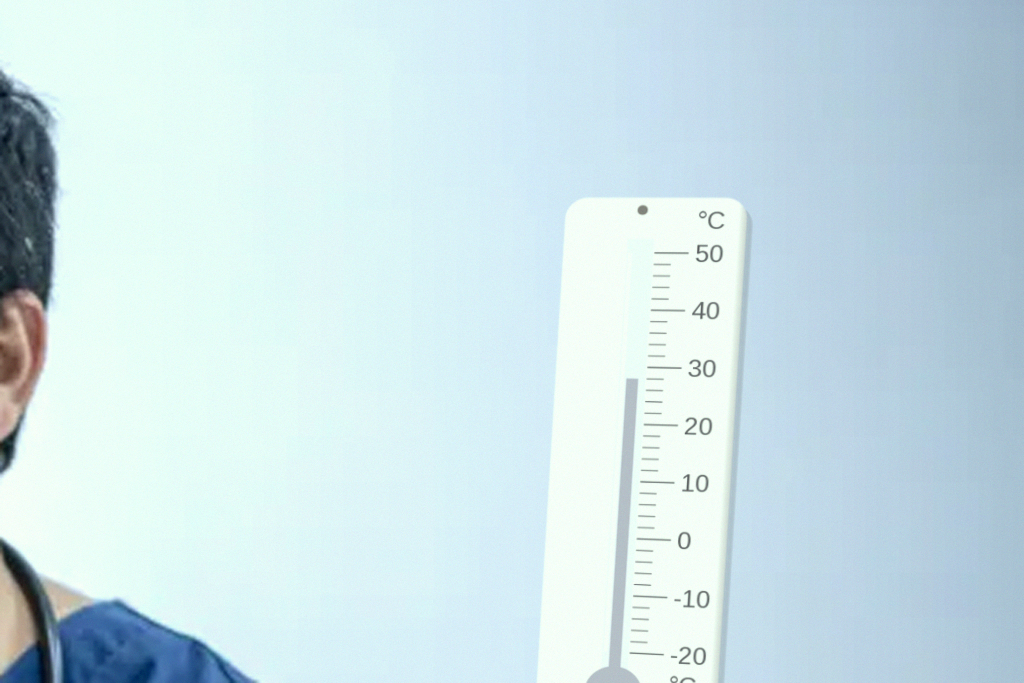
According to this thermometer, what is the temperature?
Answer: 28 °C
